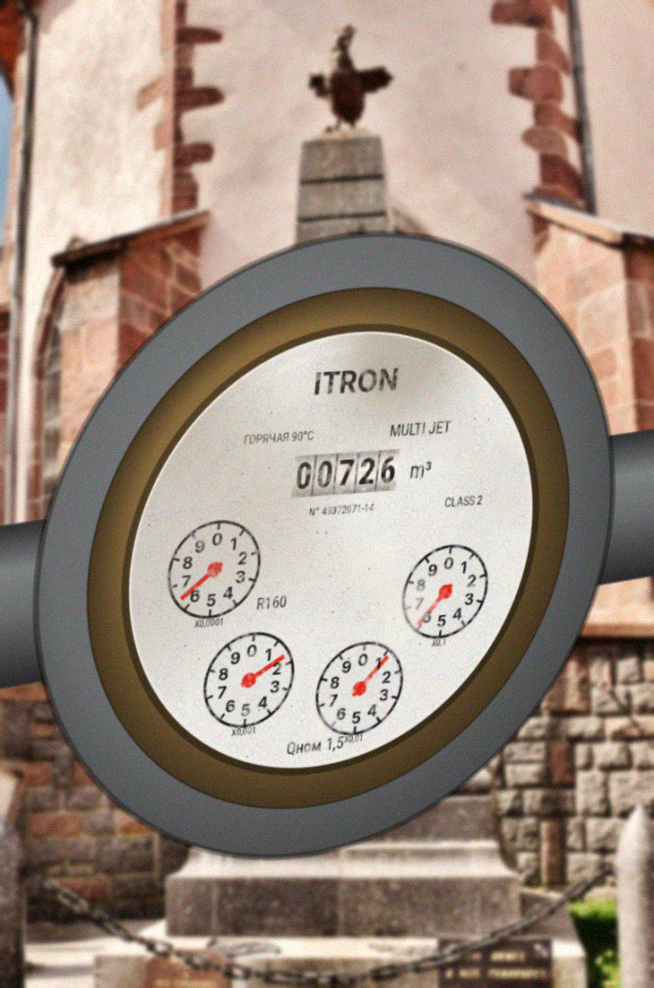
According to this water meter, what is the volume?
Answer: 726.6116 m³
